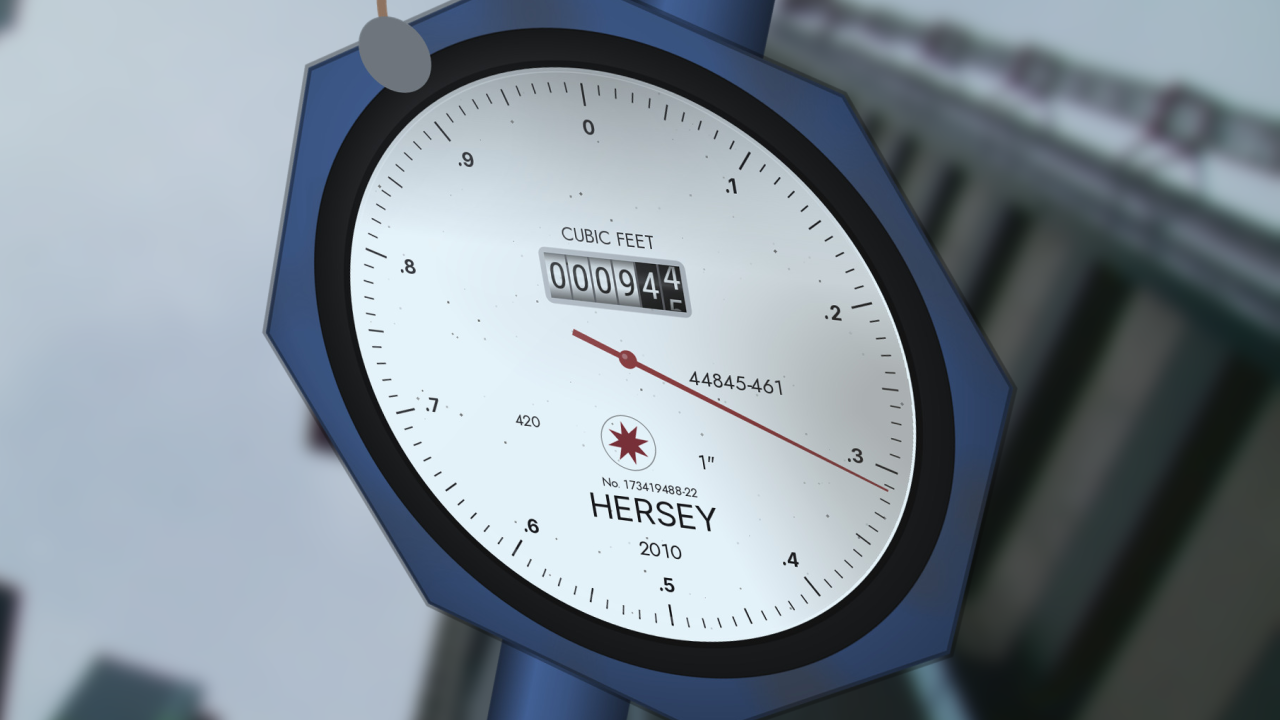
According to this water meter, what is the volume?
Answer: 944.31 ft³
